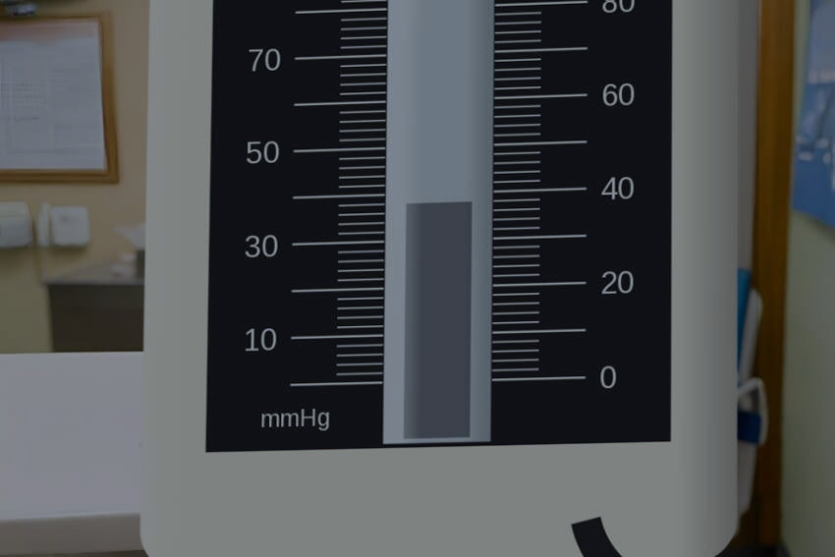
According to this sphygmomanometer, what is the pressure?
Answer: 38 mmHg
